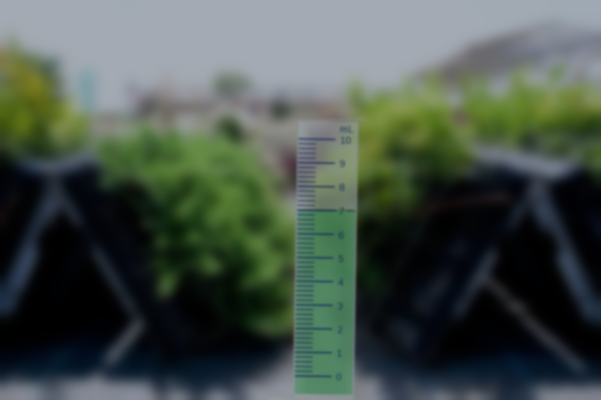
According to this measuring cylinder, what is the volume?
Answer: 7 mL
